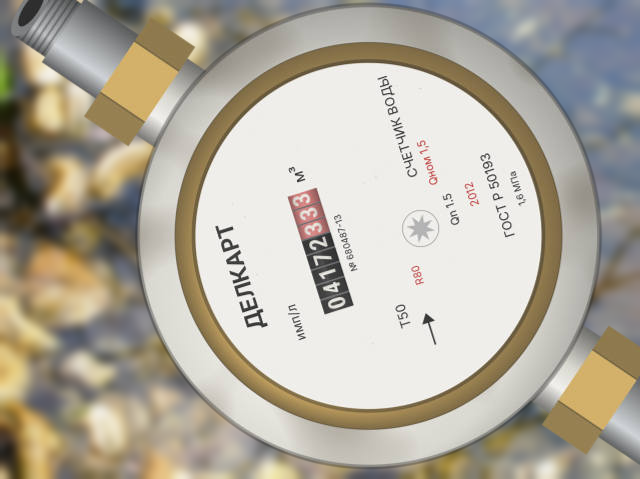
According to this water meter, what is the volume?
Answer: 4172.333 m³
